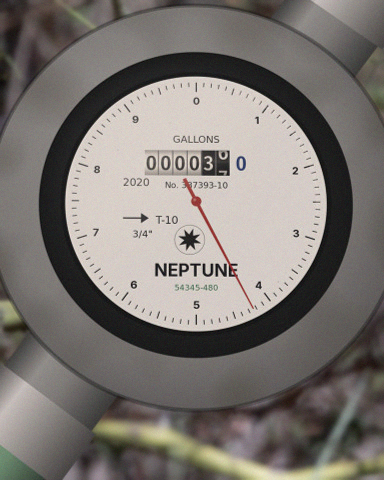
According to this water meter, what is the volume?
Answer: 364.2 gal
